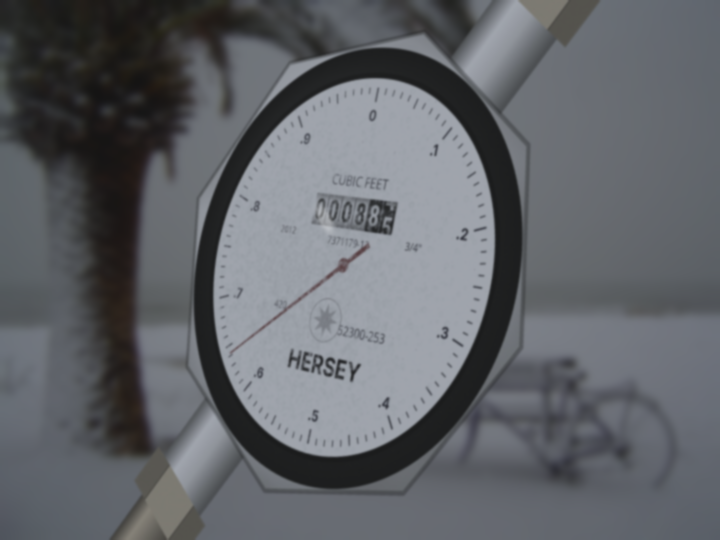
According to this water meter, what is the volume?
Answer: 884.64 ft³
